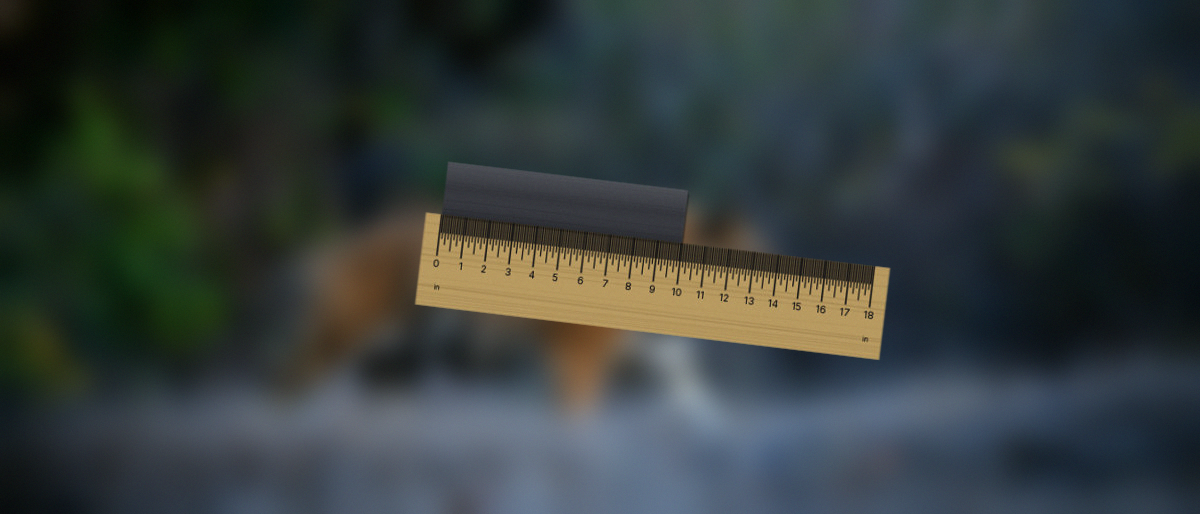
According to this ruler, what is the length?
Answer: 10 in
